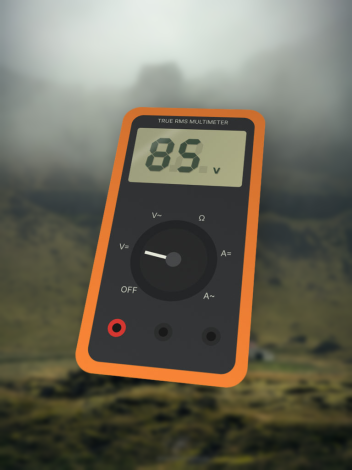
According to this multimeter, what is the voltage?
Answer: 85 V
